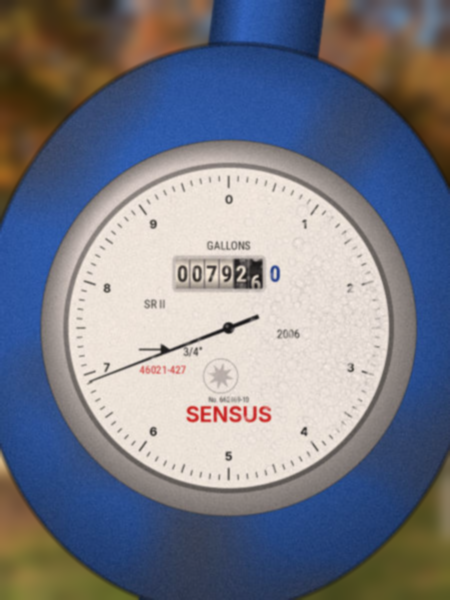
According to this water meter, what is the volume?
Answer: 79256.9 gal
